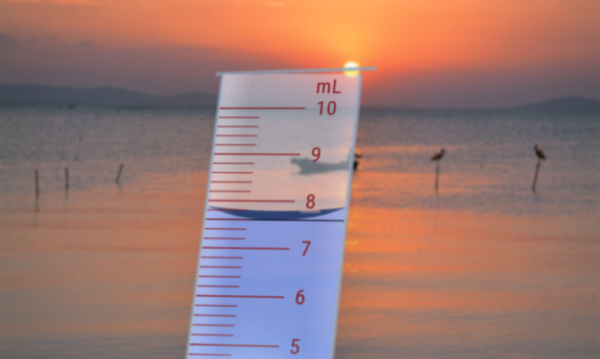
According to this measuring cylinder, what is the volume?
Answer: 7.6 mL
